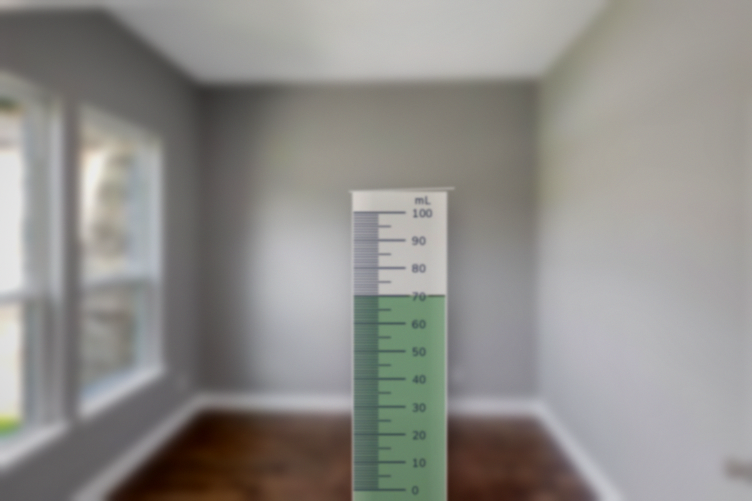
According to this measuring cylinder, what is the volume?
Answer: 70 mL
